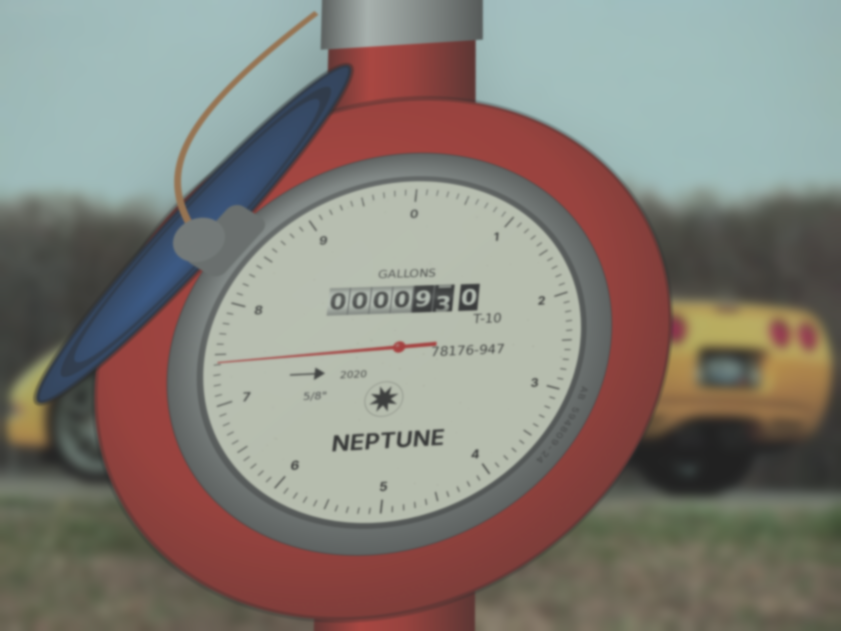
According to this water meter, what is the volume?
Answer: 927.4 gal
